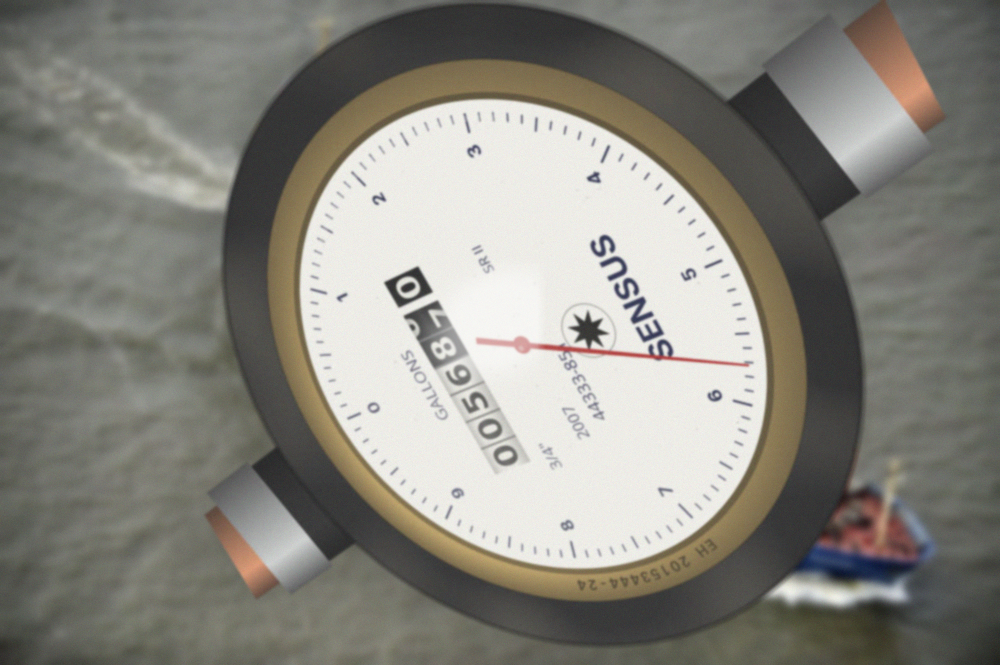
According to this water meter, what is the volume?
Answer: 56865.7 gal
